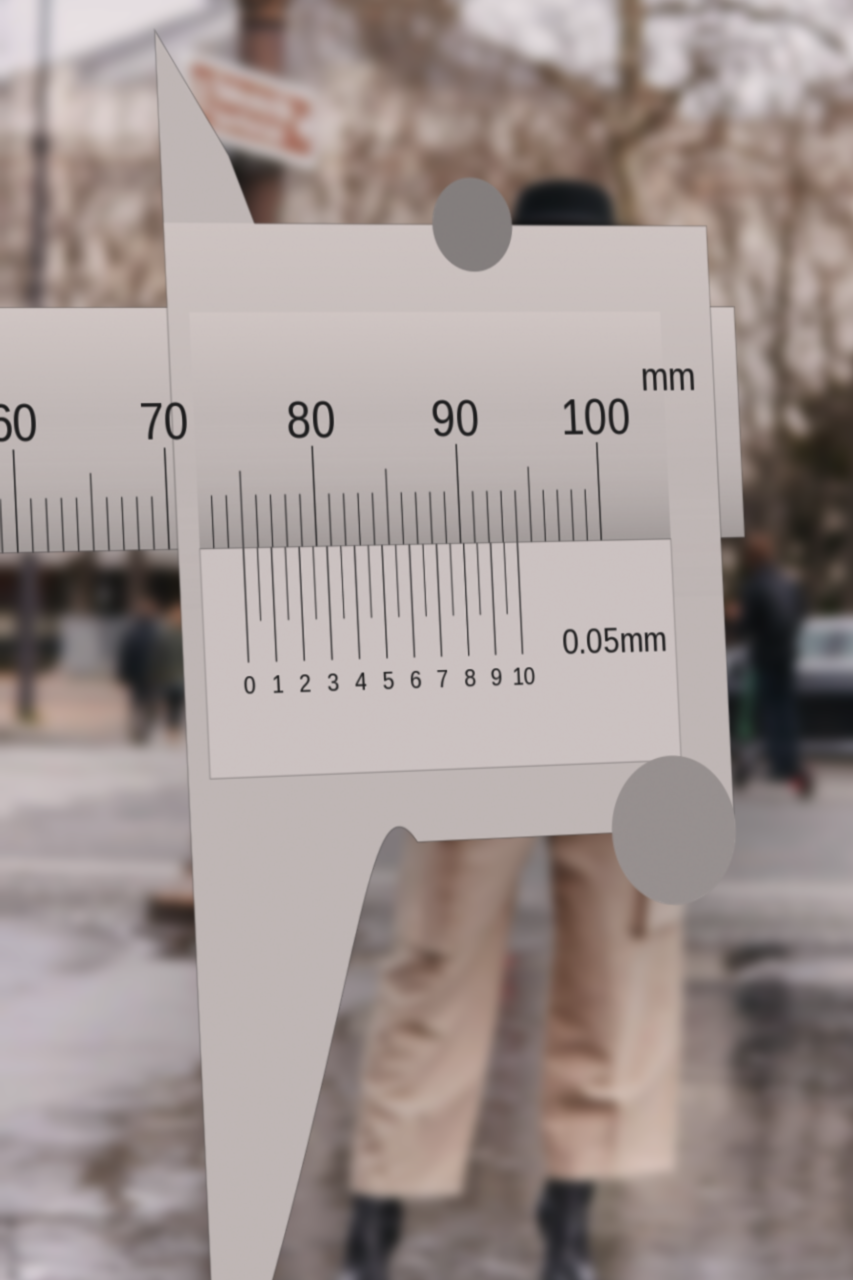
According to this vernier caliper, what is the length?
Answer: 75.0 mm
